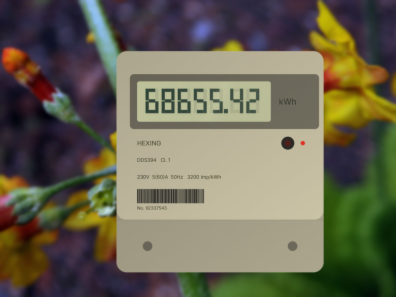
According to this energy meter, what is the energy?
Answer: 68655.42 kWh
